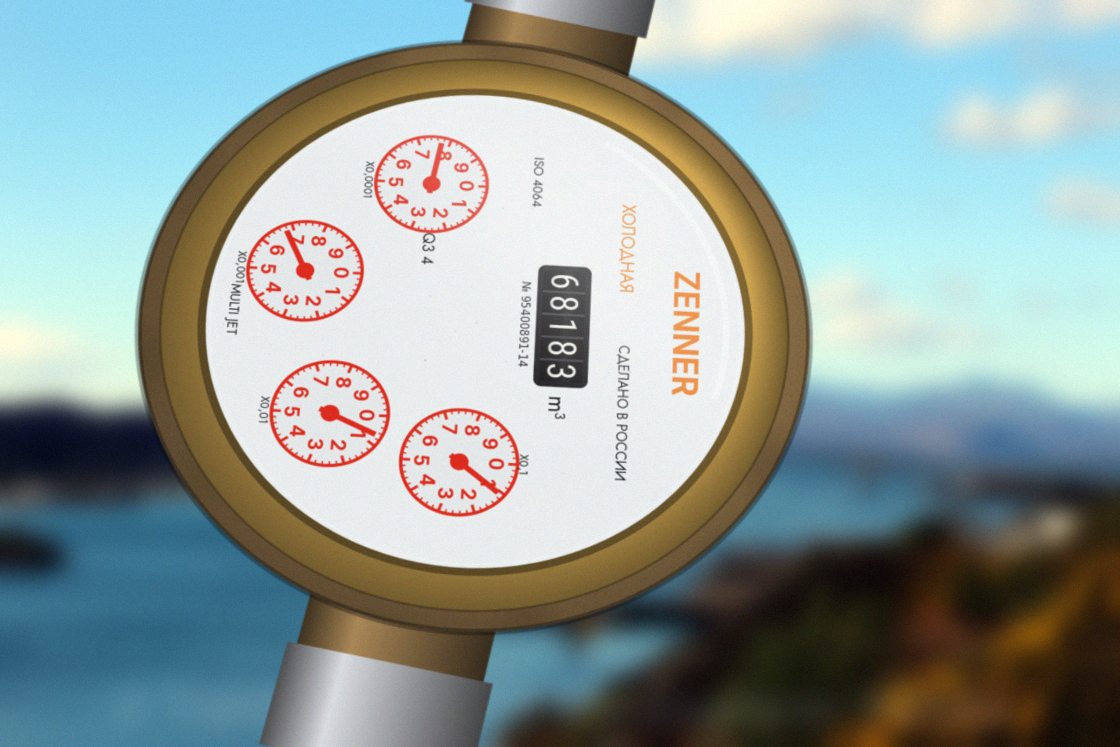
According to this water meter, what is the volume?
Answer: 68183.1067 m³
